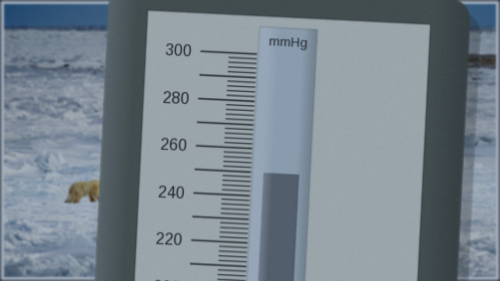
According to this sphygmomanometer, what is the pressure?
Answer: 250 mmHg
